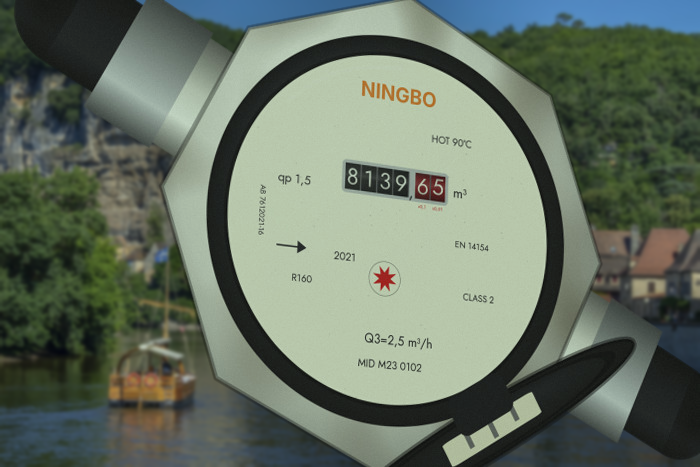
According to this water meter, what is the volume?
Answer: 8139.65 m³
